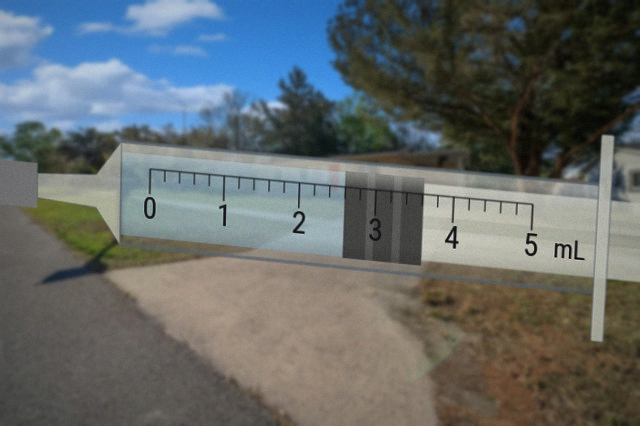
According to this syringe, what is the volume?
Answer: 2.6 mL
